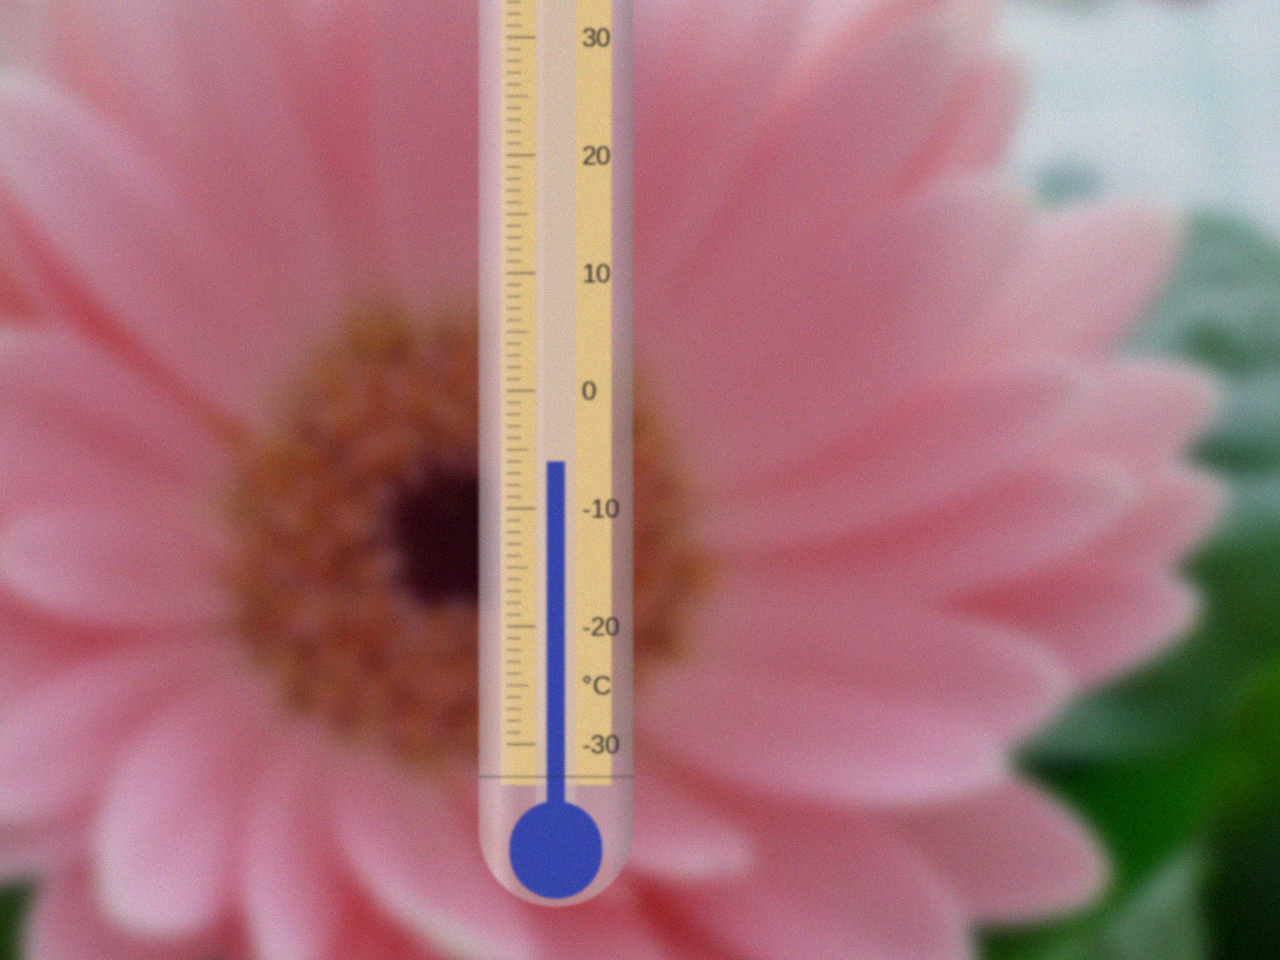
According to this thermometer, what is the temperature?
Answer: -6 °C
